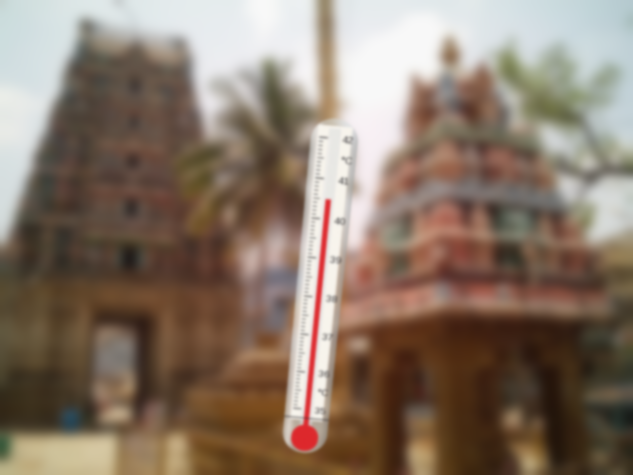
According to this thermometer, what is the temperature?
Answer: 40.5 °C
